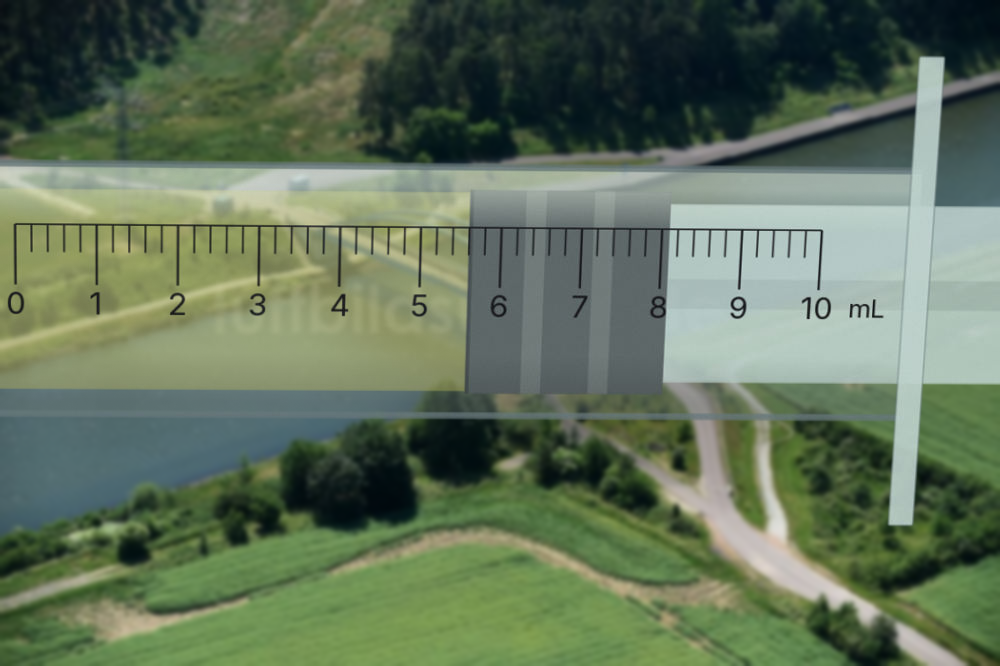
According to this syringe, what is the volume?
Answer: 5.6 mL
